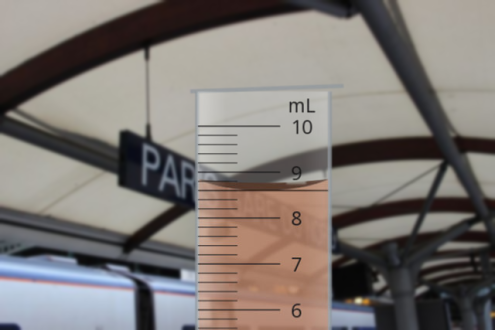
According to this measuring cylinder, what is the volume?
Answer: 8.6 mL
